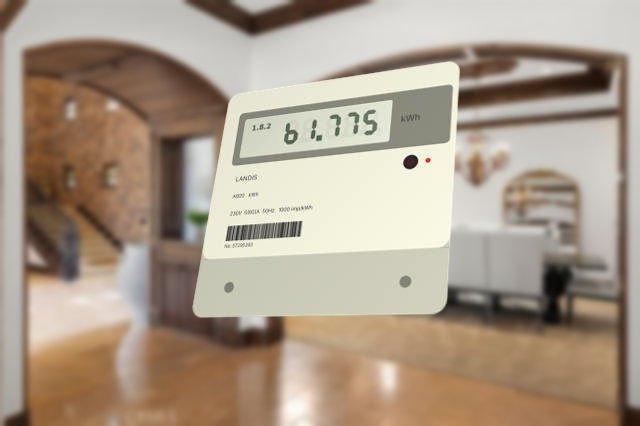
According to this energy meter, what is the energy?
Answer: 61.775 kWh
